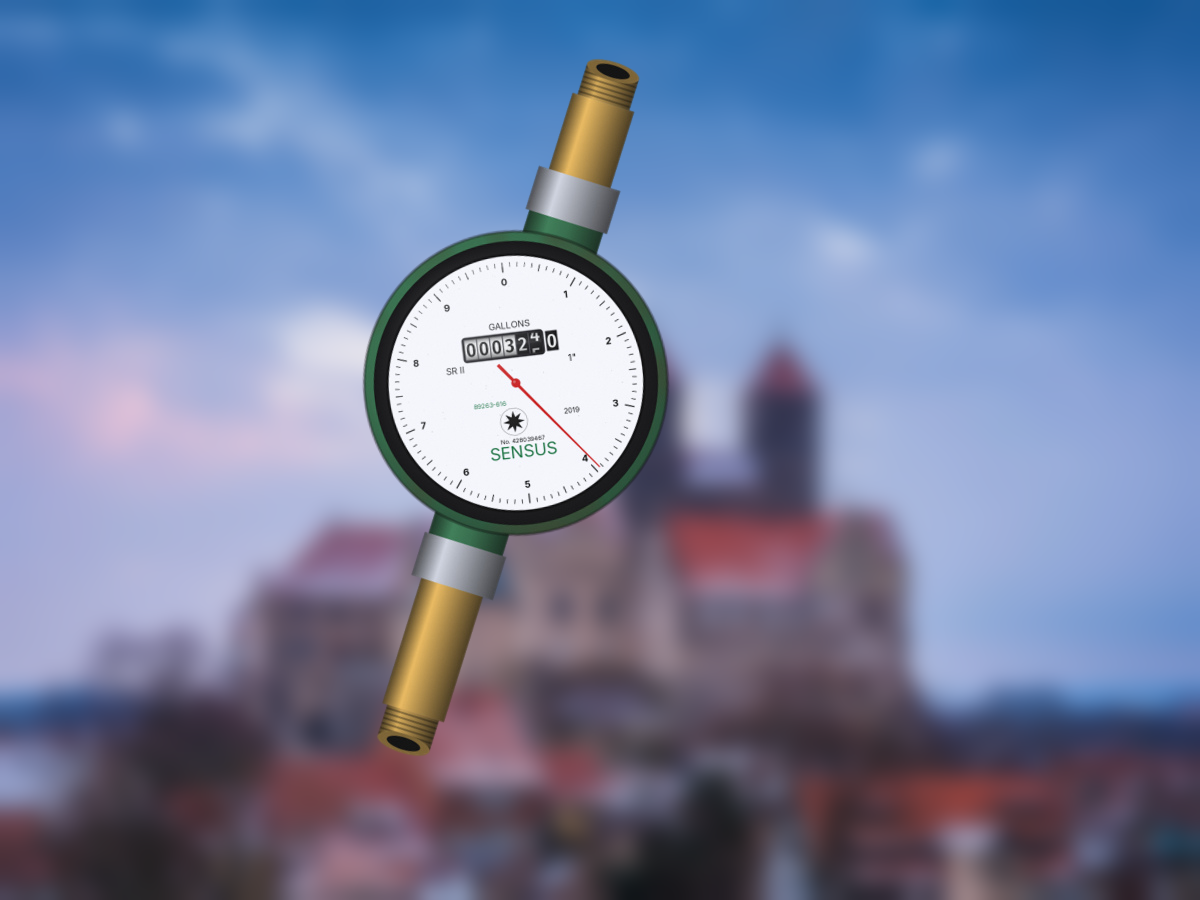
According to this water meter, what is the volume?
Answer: 3243.9 gal
